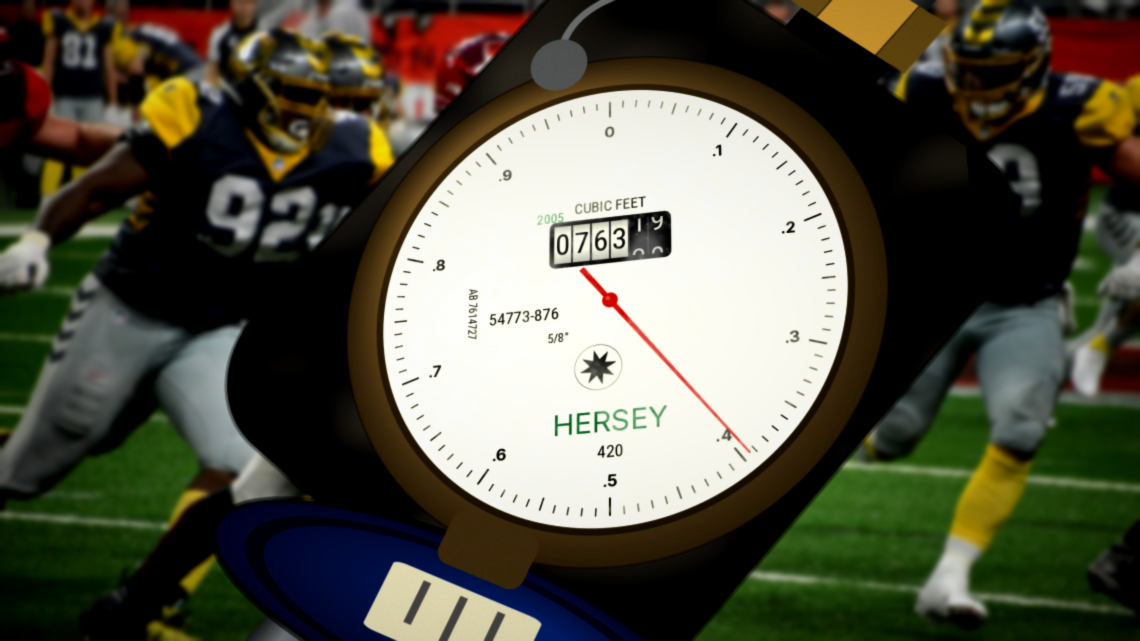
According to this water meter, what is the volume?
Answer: 76319.39 ft³
